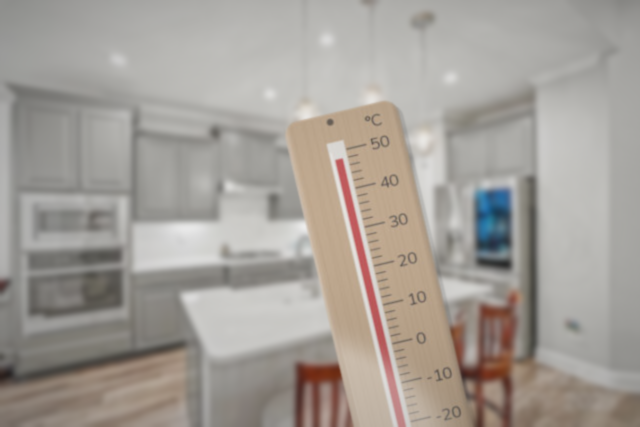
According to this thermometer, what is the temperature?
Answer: 48 °C
